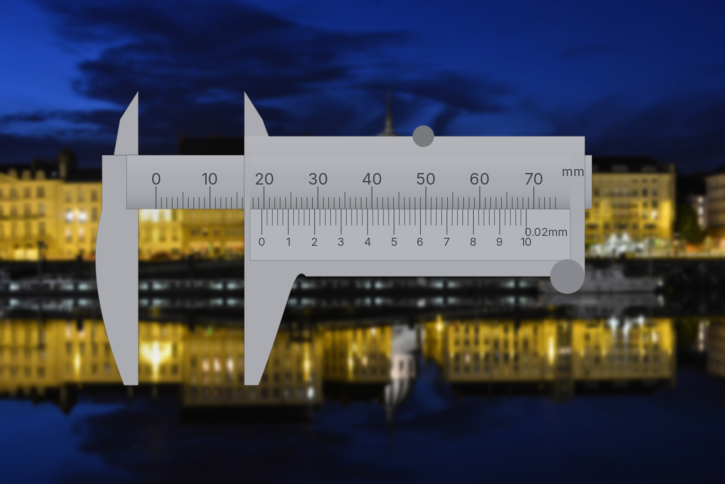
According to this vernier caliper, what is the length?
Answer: 19.6 mm
